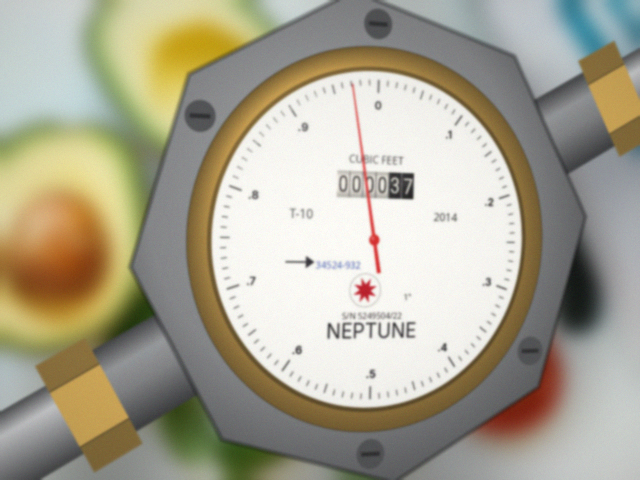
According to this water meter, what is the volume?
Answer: 36.97 ft³
